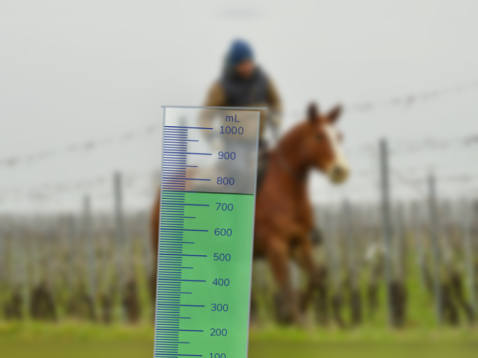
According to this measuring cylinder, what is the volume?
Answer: 750 mL
